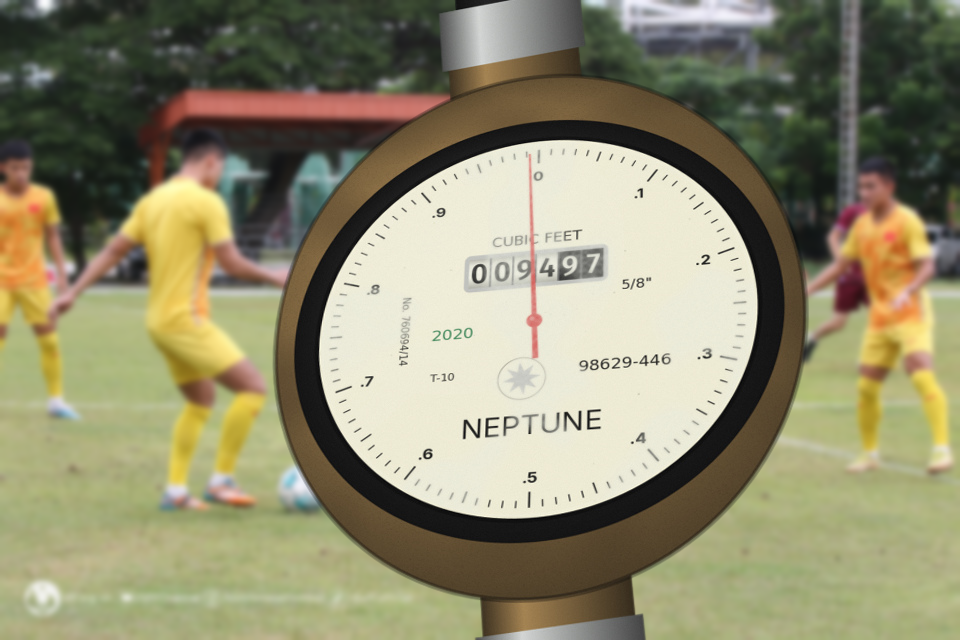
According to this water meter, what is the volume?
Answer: 9496.99 ft³
